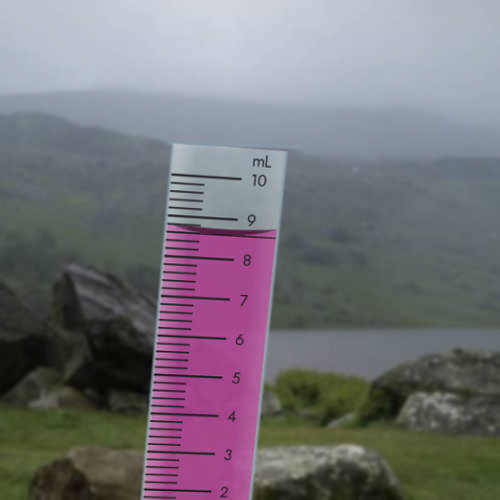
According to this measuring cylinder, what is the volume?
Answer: 8.6 mL
